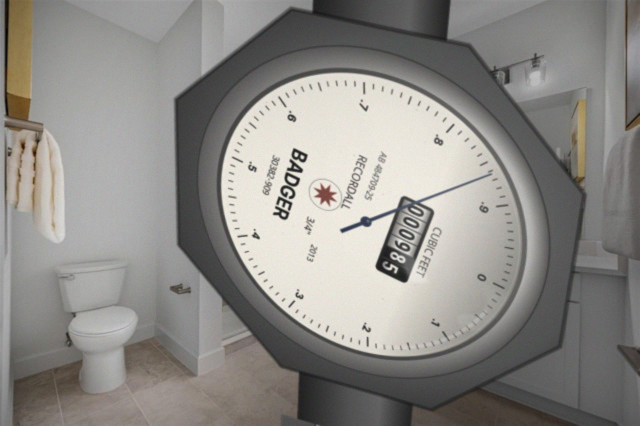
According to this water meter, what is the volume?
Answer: 984.86 ft³
